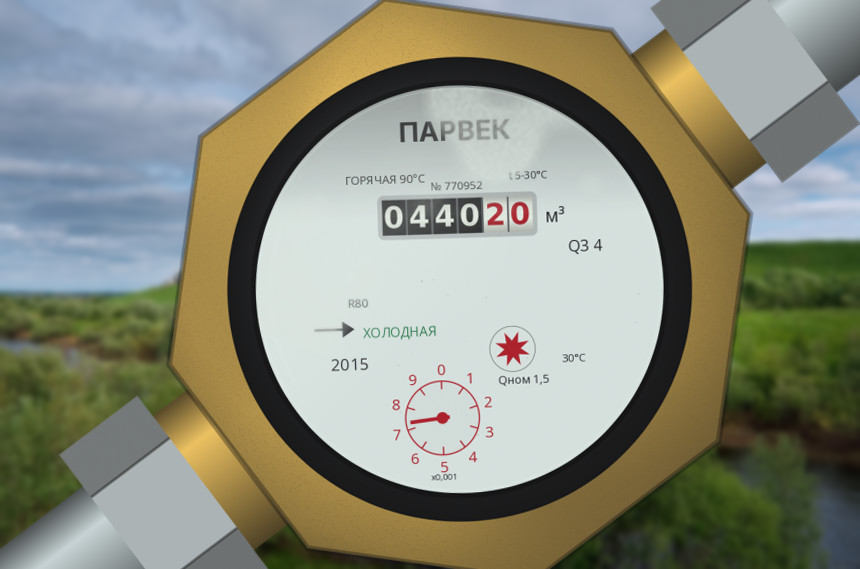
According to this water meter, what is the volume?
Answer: 440.207 m³
